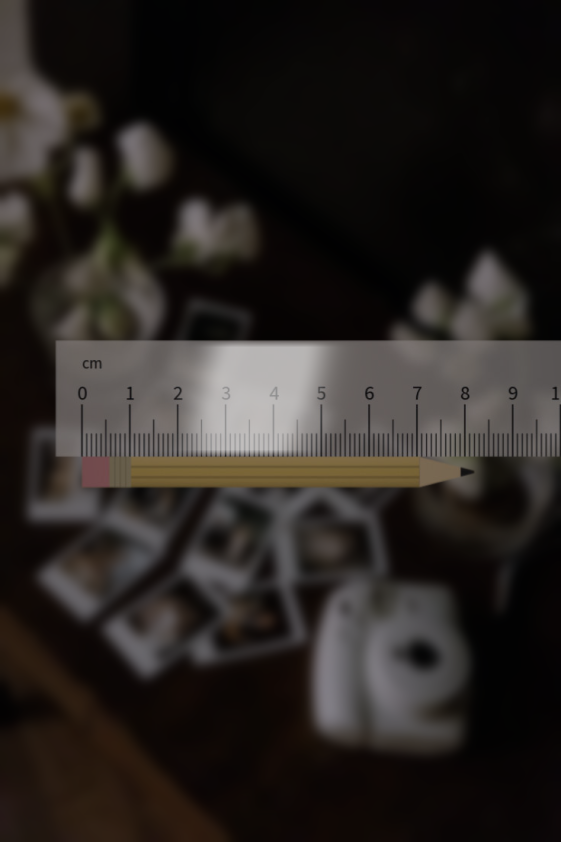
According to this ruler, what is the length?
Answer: 8.2 cm
